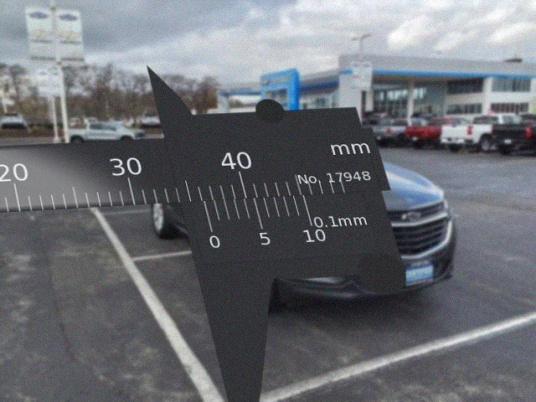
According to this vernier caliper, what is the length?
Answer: 36.2 mm
